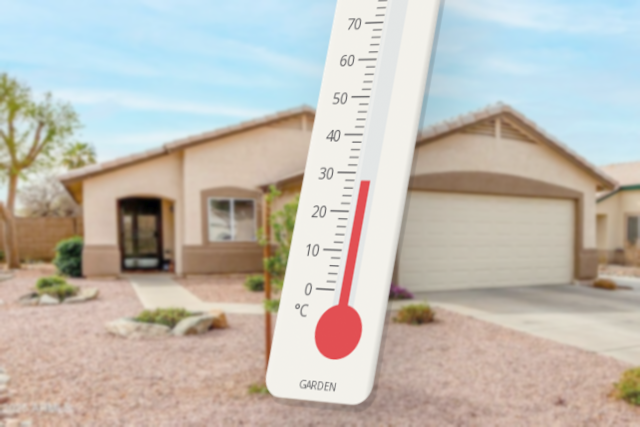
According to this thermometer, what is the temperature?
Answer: 28 °C
